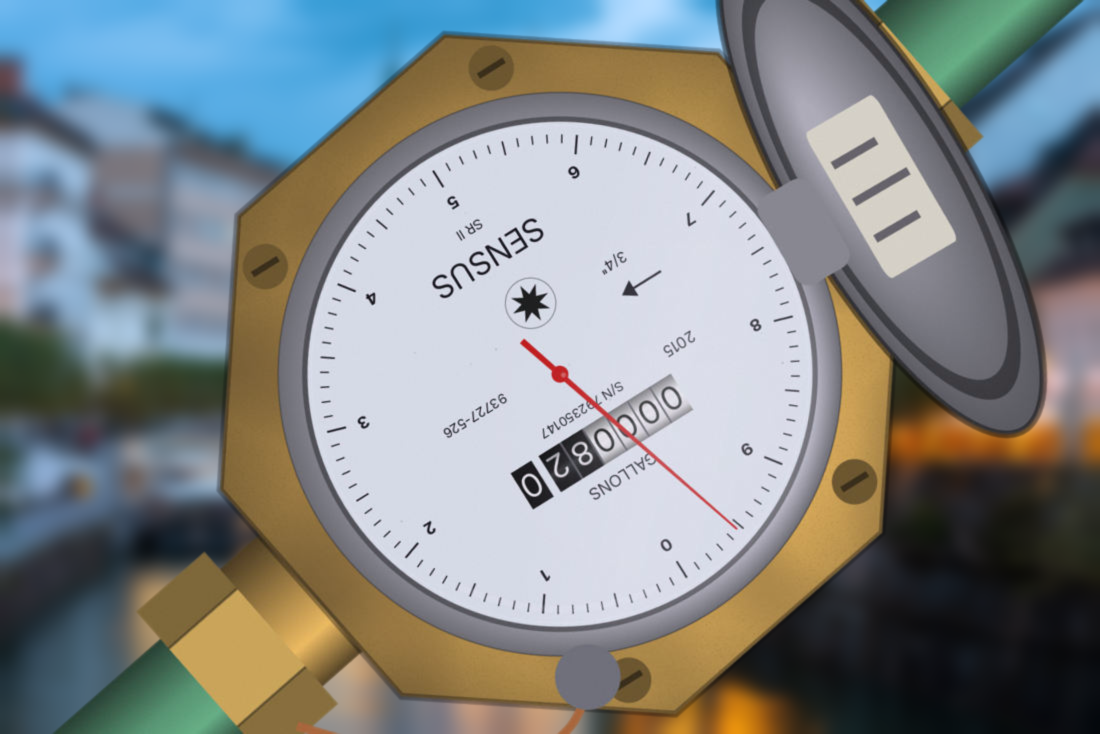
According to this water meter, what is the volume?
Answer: 819.5 gal
